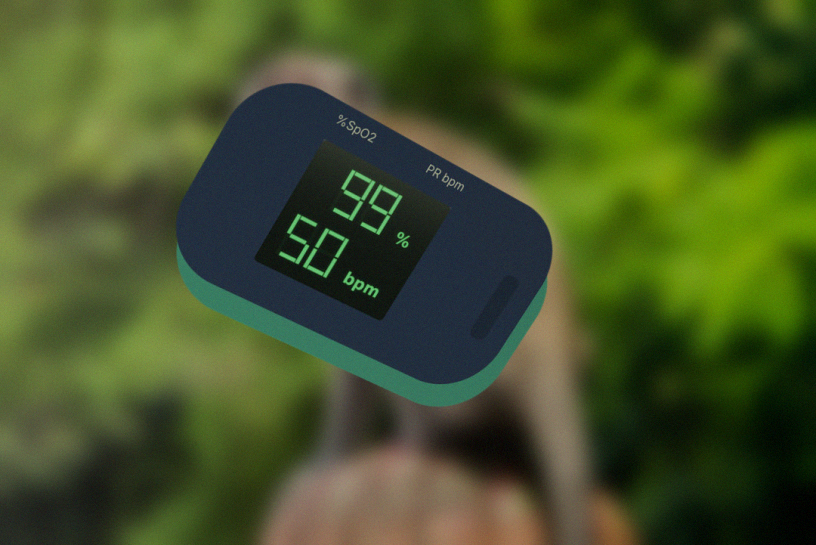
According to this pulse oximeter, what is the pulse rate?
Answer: 50 bpm
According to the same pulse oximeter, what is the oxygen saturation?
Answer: 99 %
